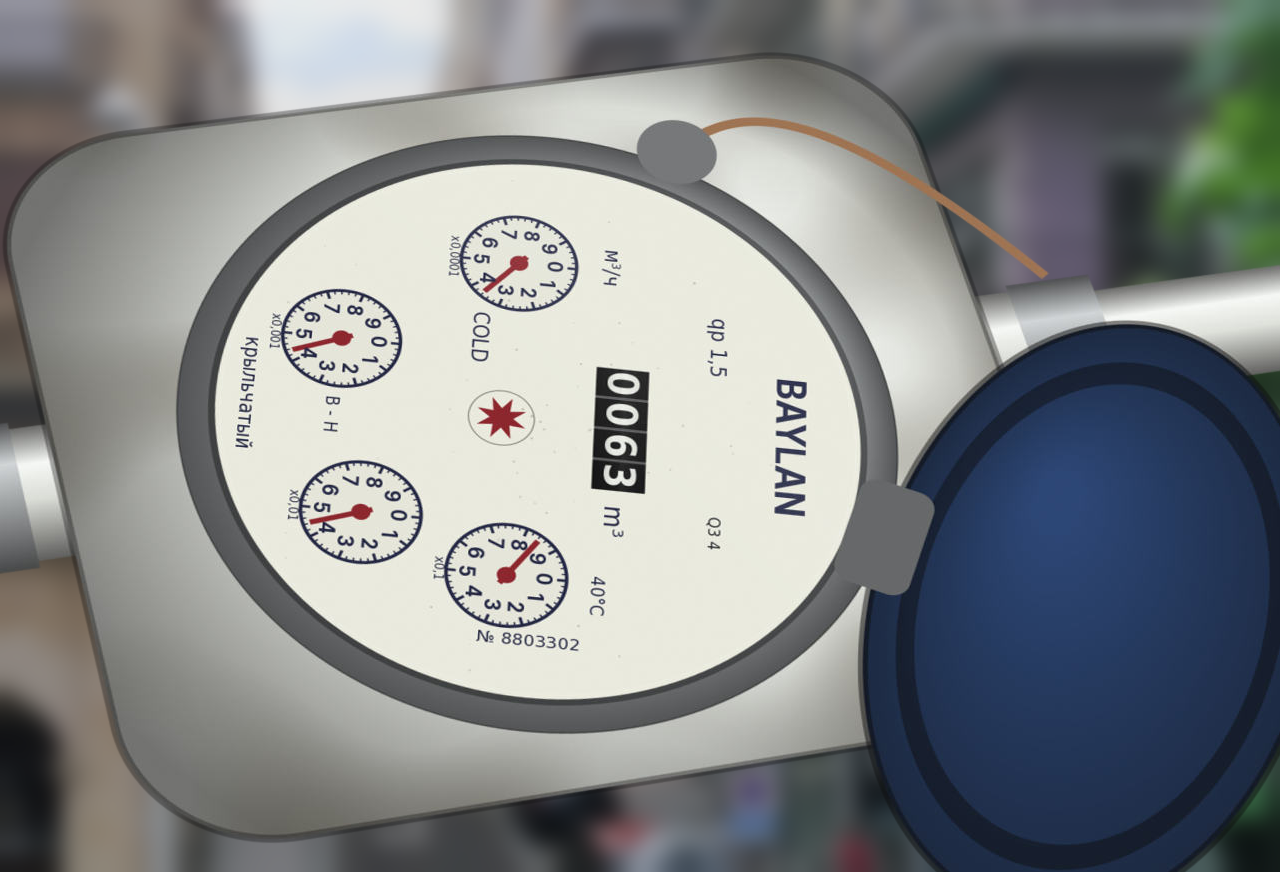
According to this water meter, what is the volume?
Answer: 63.8443 m³
